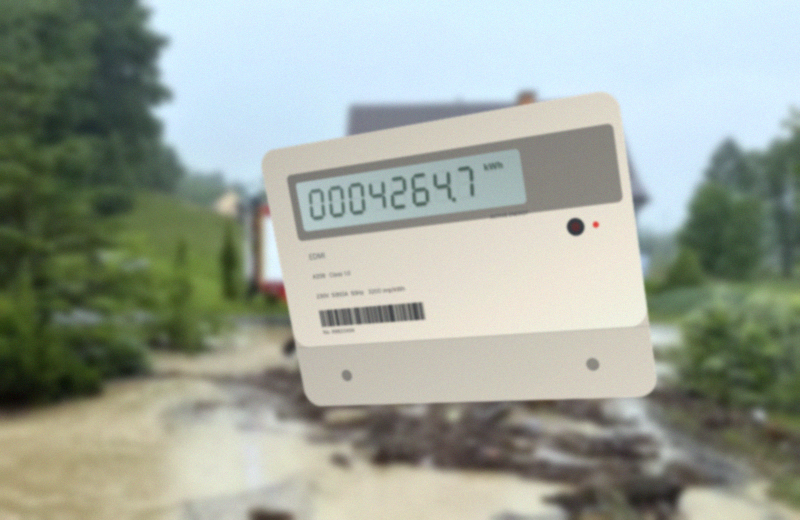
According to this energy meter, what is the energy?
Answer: 4264.7 kWh
